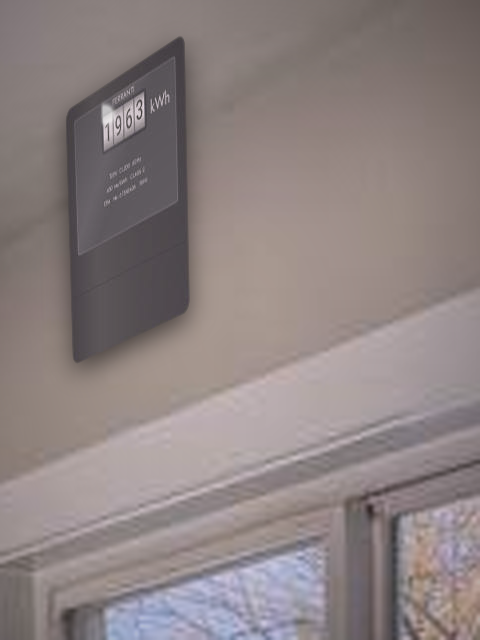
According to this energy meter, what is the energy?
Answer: 1963 kWh
